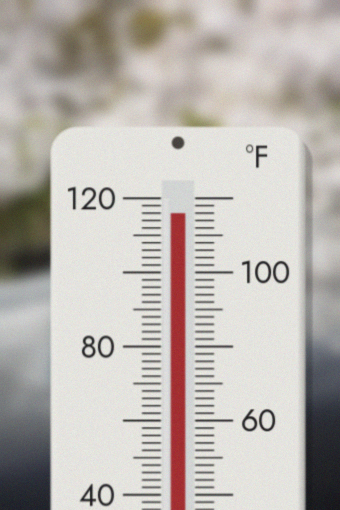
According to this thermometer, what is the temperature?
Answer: 116 °F
